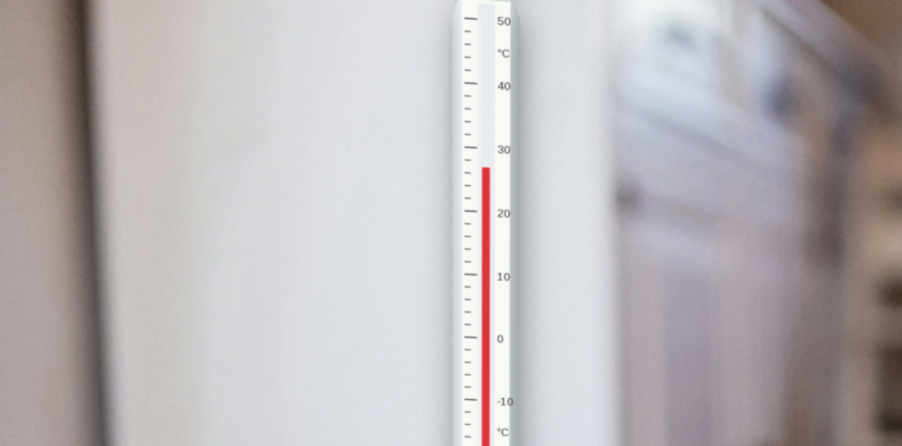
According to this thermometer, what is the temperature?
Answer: 27 °C
